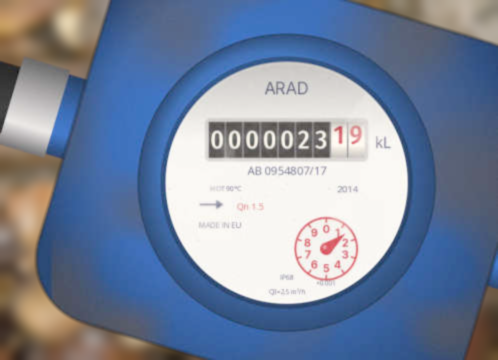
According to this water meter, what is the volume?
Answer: 23.191 kL
